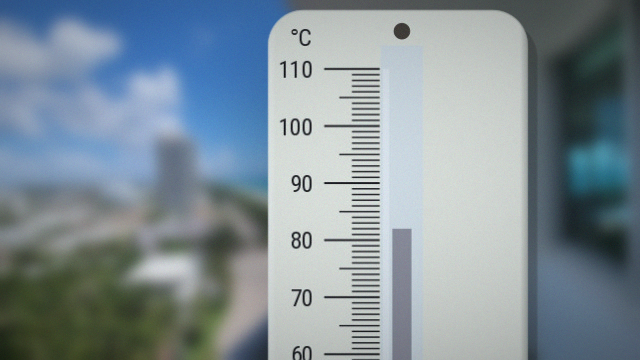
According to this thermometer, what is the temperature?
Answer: 82 °C
